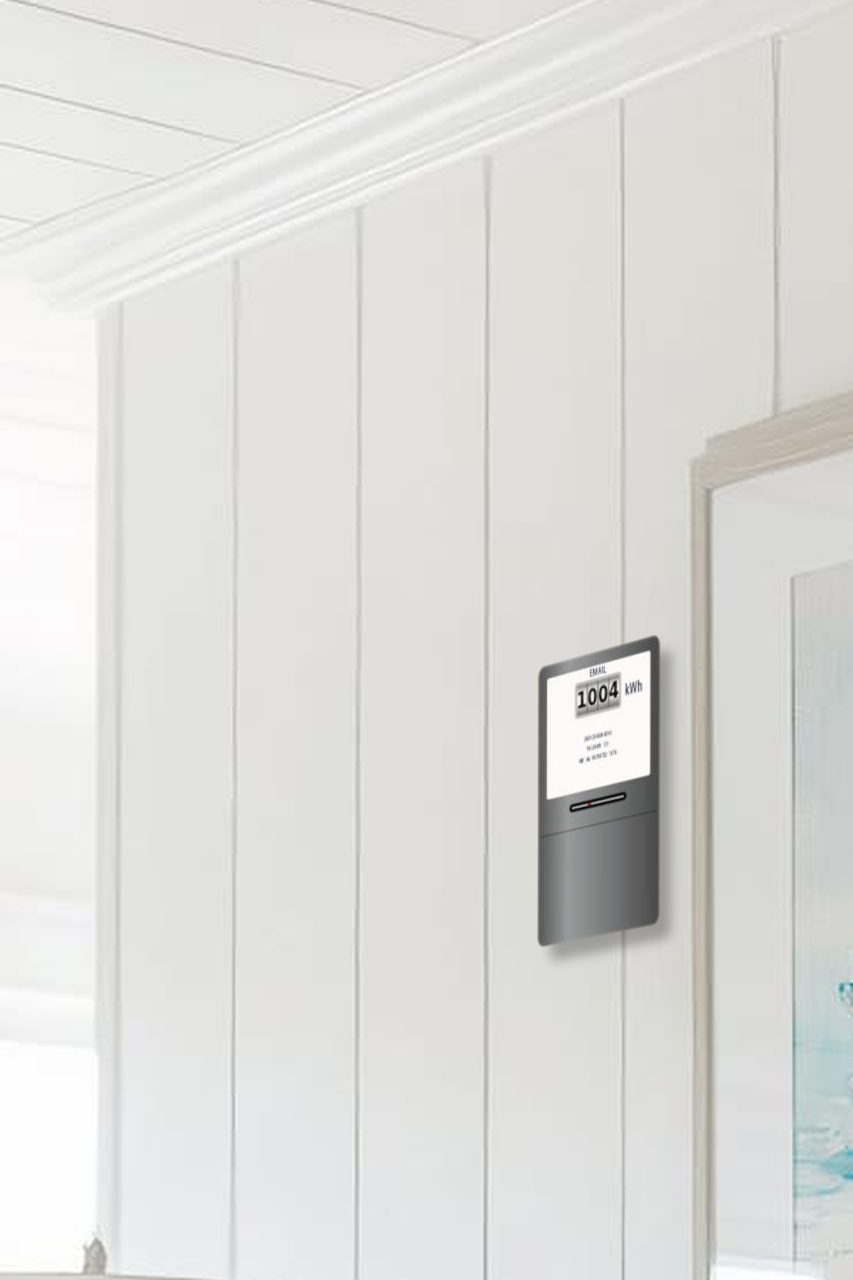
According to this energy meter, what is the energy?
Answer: 1004 kWh
